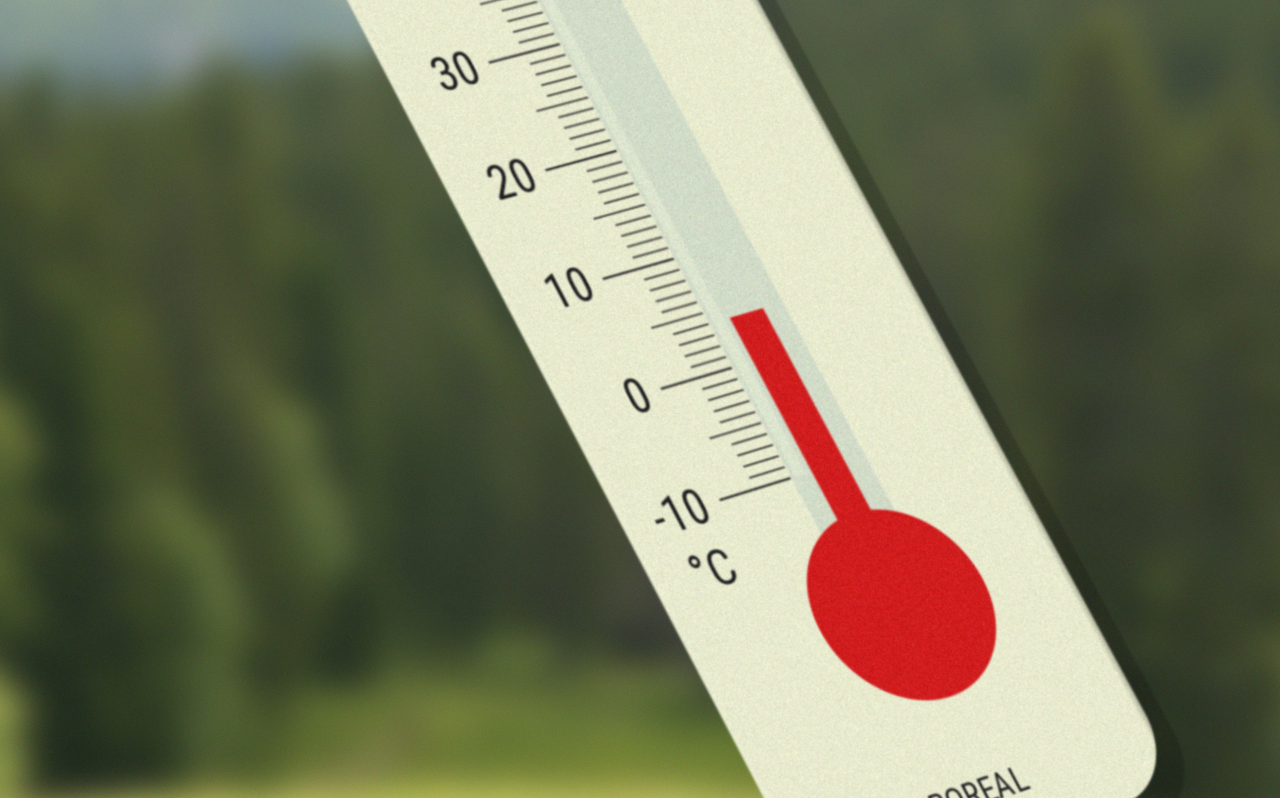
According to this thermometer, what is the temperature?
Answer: 4 °C
